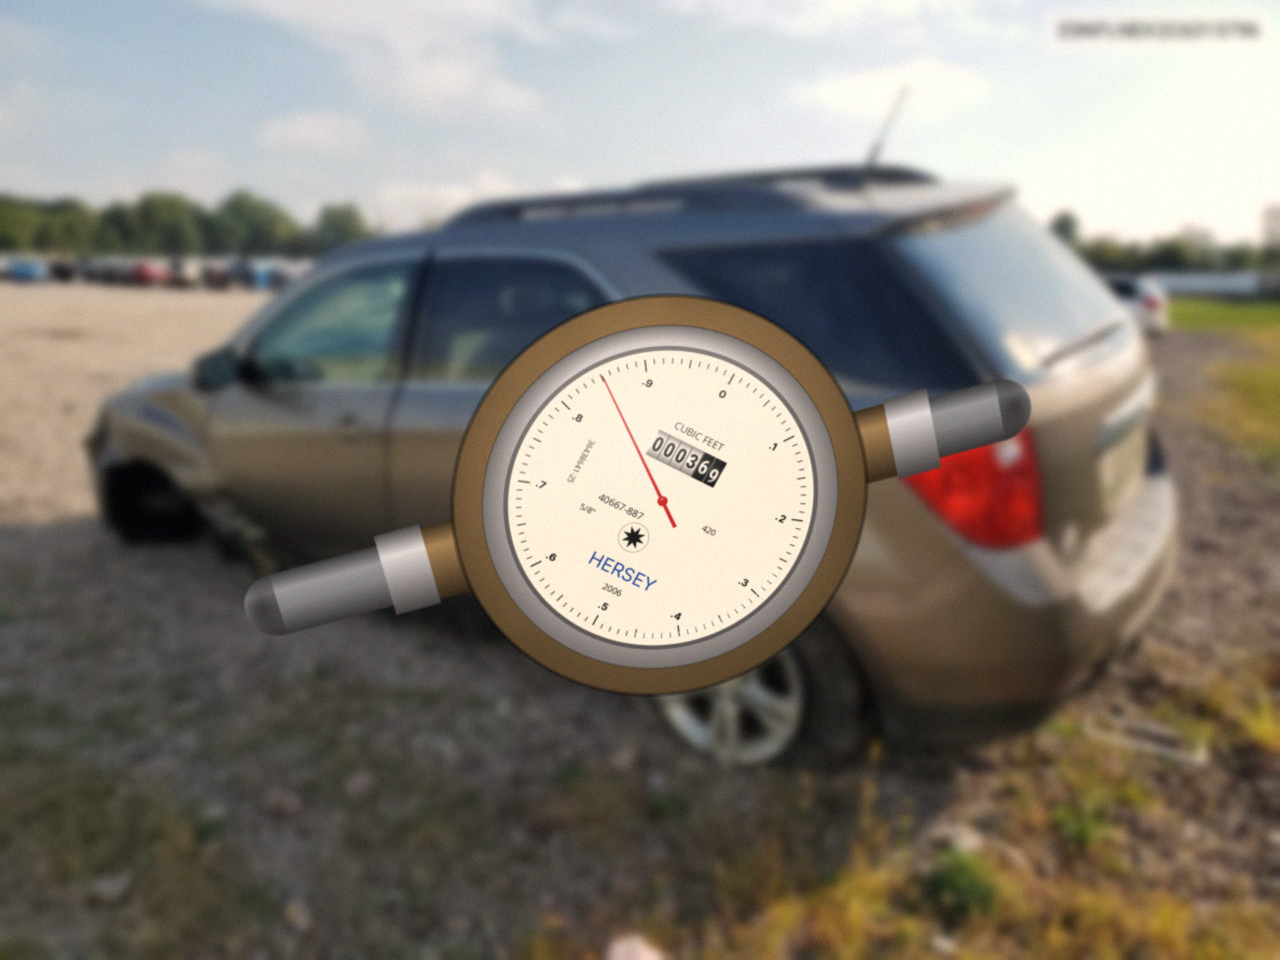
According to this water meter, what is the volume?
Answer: 368.85 ft³
